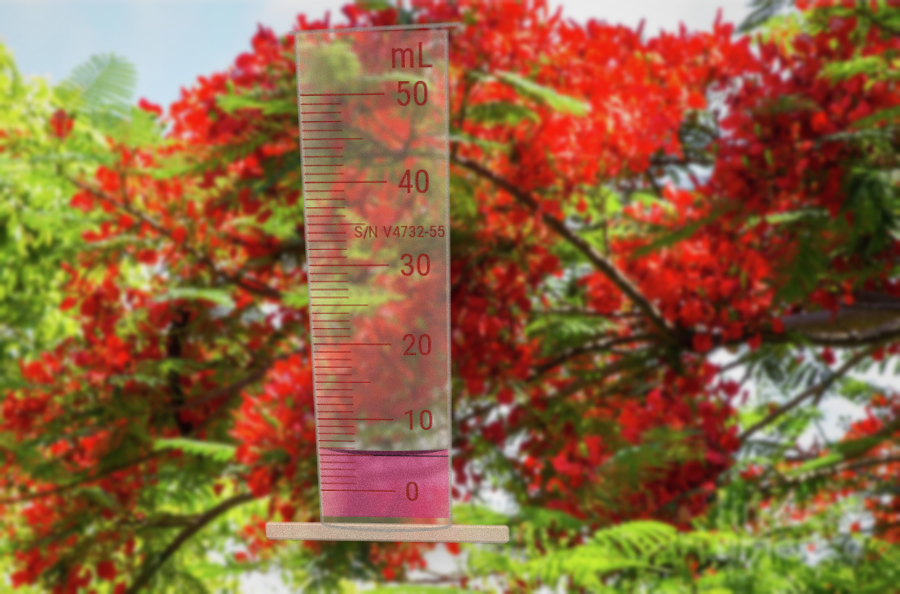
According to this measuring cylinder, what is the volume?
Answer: 5 mL
